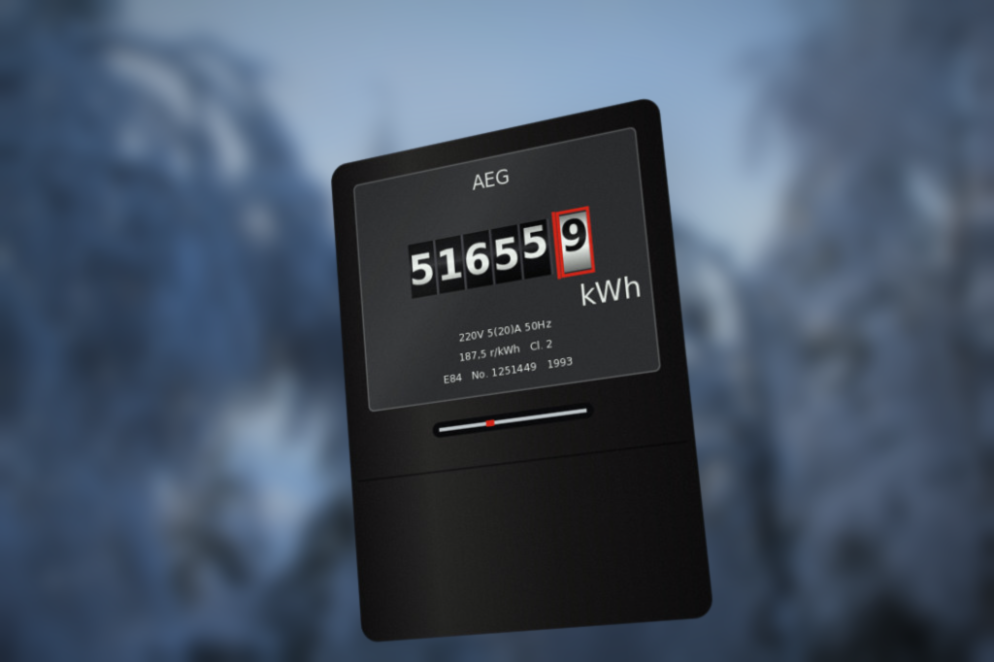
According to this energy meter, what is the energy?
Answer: 51655.9 kWh
